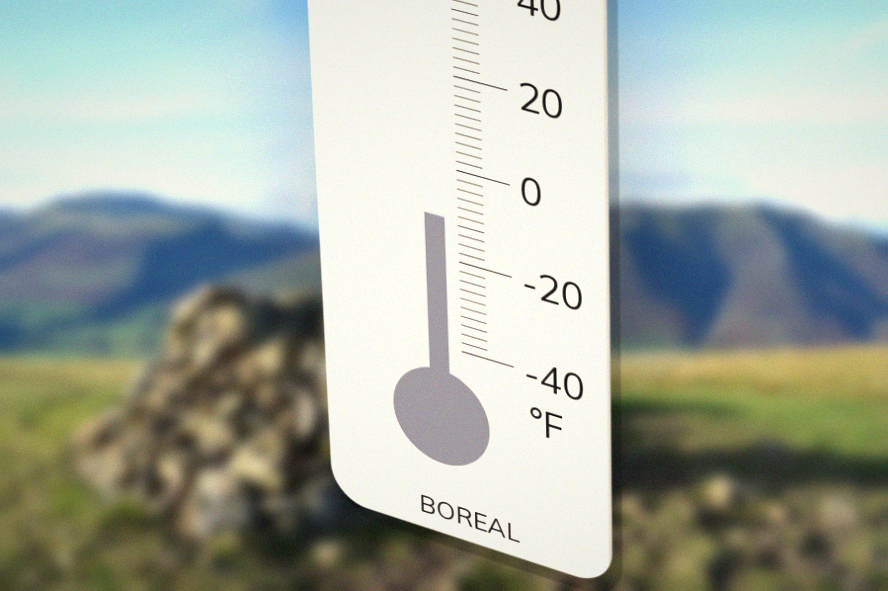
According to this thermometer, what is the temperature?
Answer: -11 °F
